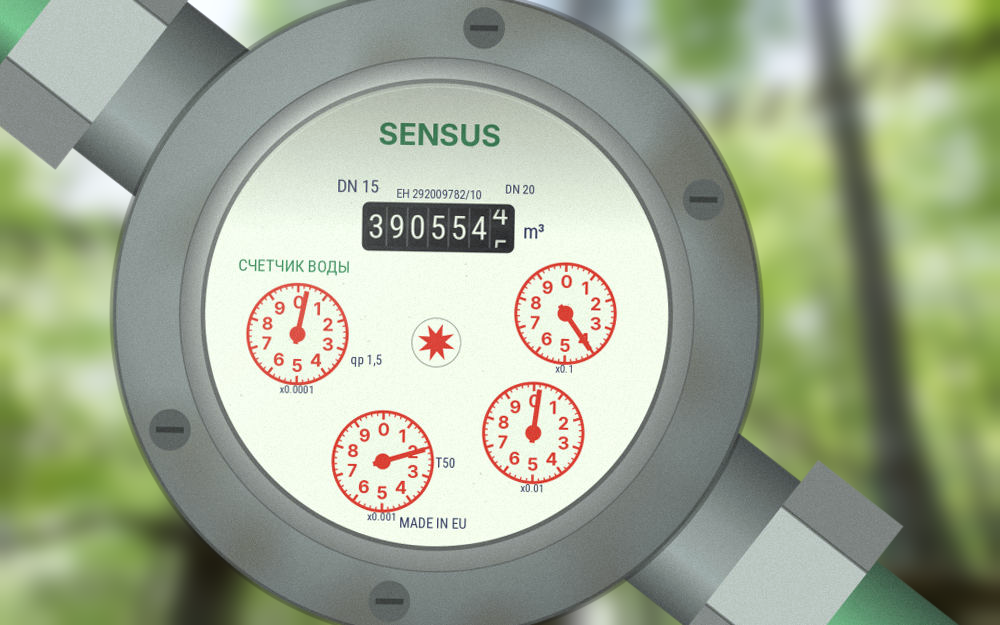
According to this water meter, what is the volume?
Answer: 3905544.4020 m³
